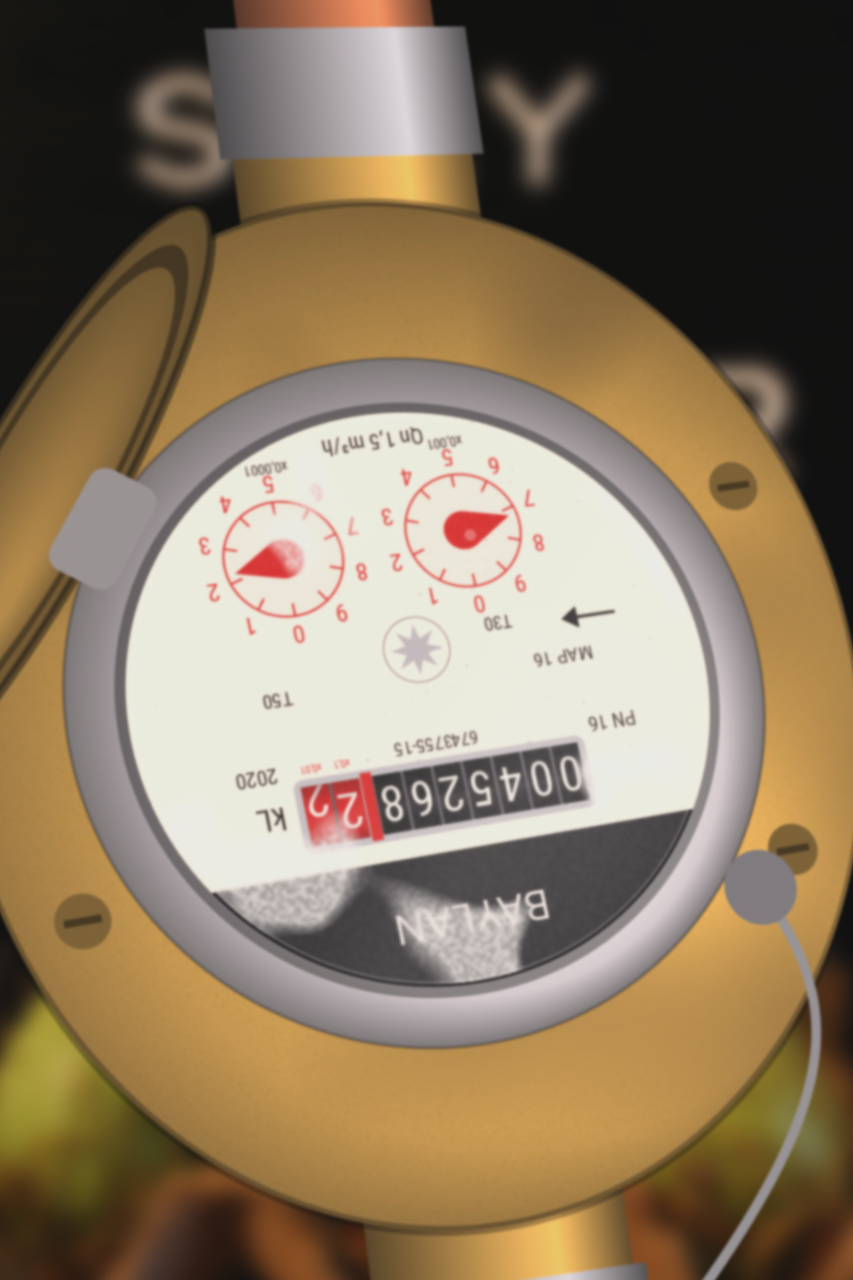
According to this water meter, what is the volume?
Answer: 45268.2172 kL
